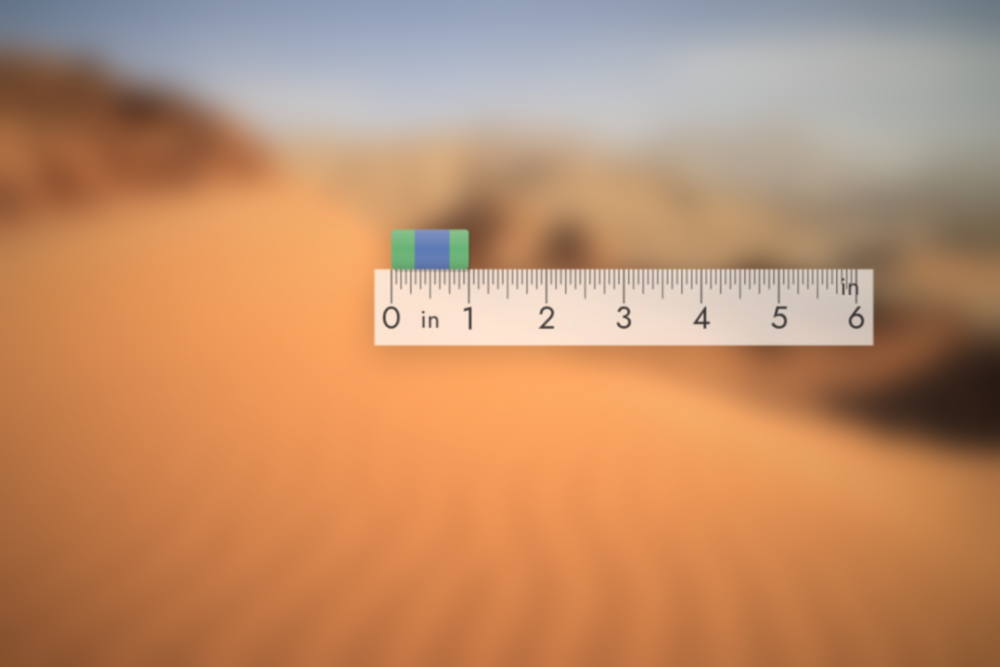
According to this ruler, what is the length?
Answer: 1 in
